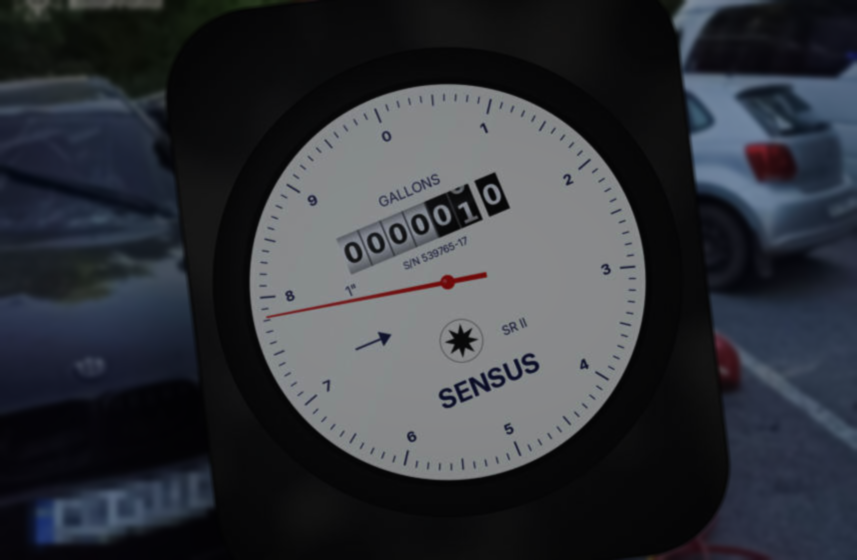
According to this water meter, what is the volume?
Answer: 7.8 gal
